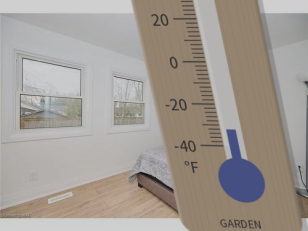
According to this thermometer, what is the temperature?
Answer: -32 °F
